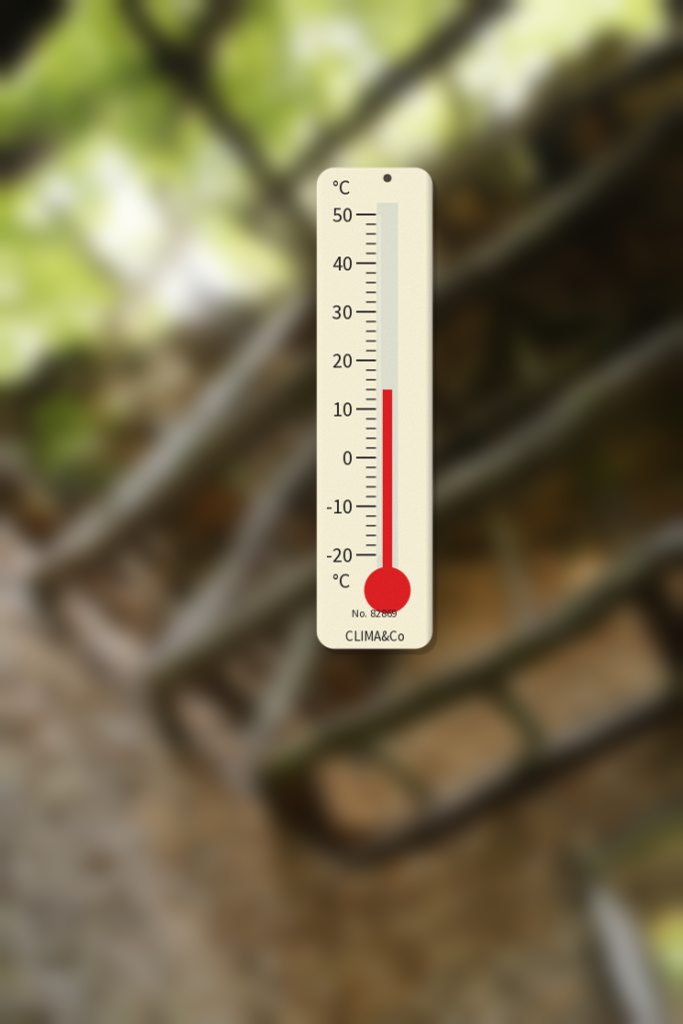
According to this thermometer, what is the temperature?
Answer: 14 °C
